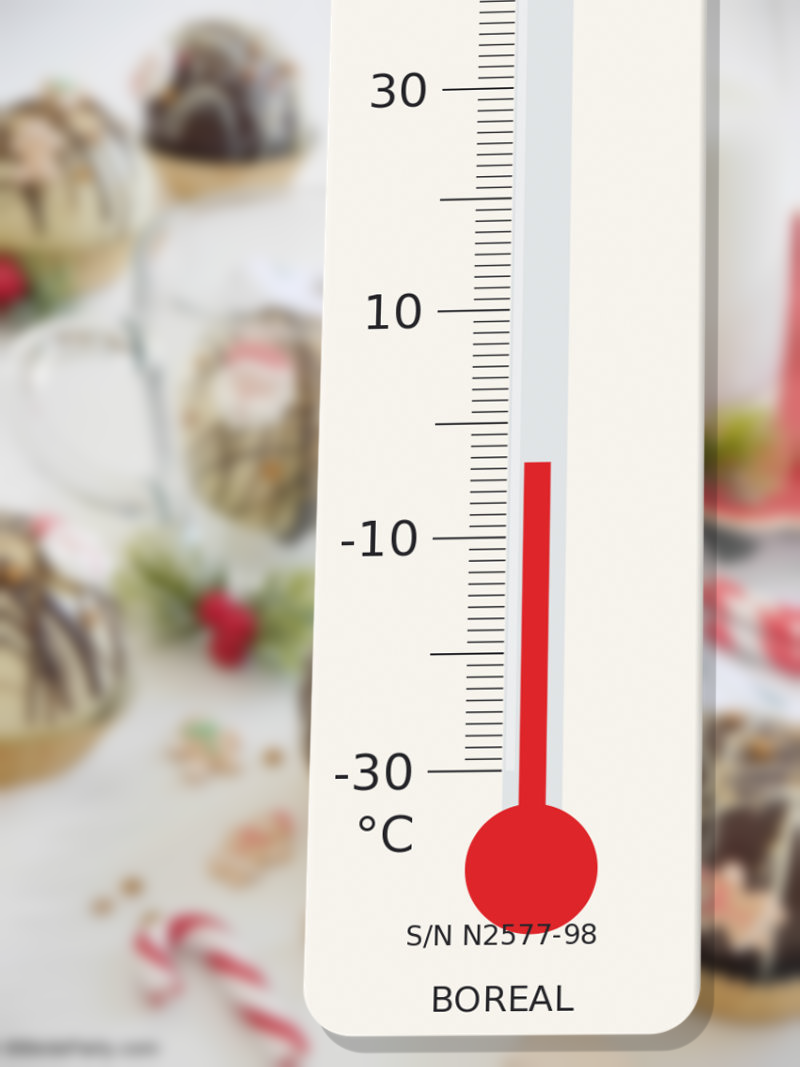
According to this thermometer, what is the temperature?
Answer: -3.5 °C
